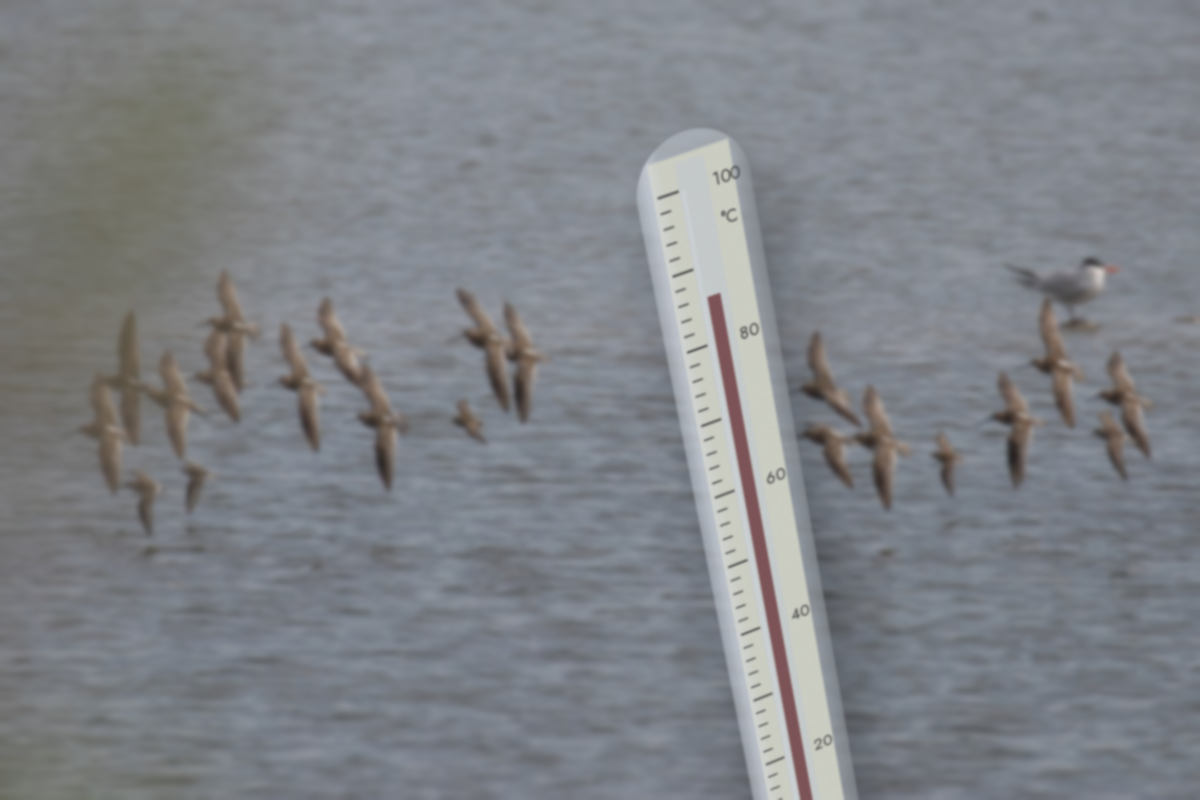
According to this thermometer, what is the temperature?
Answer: 86 °C
